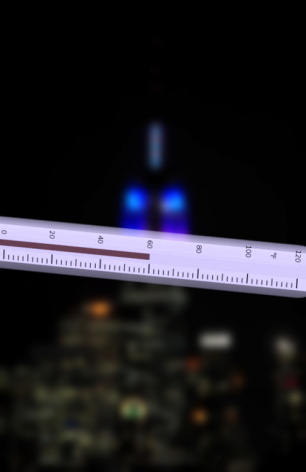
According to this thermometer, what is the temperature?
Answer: 60 °F
